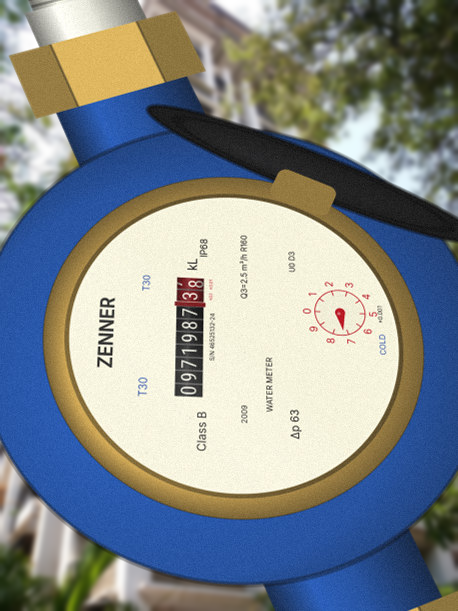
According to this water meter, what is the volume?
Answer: 971987.377 kL
